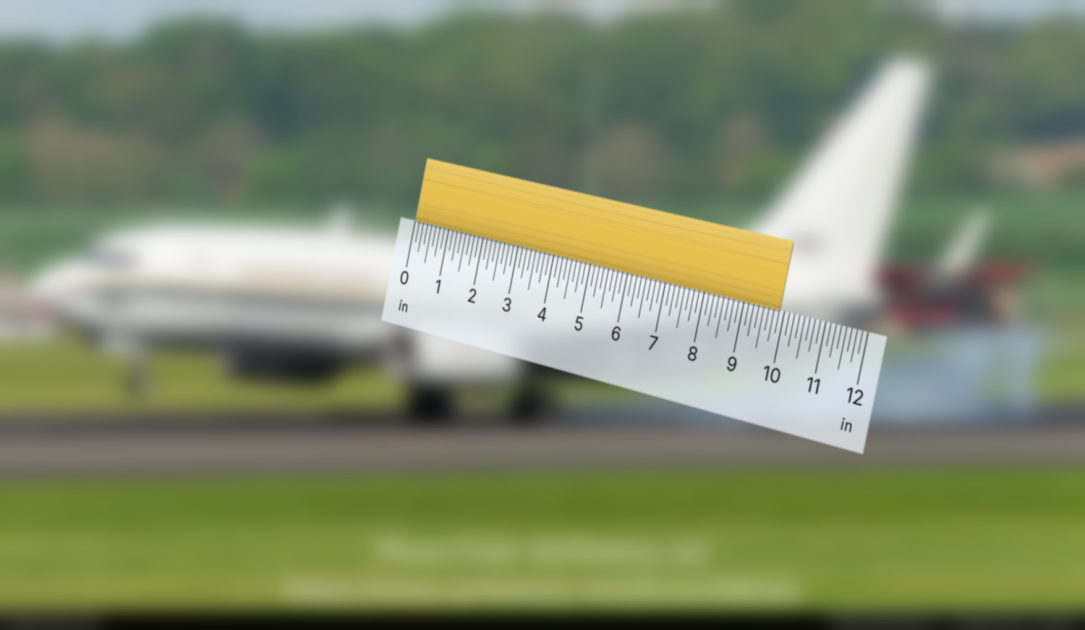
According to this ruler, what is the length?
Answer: 9.875 in
